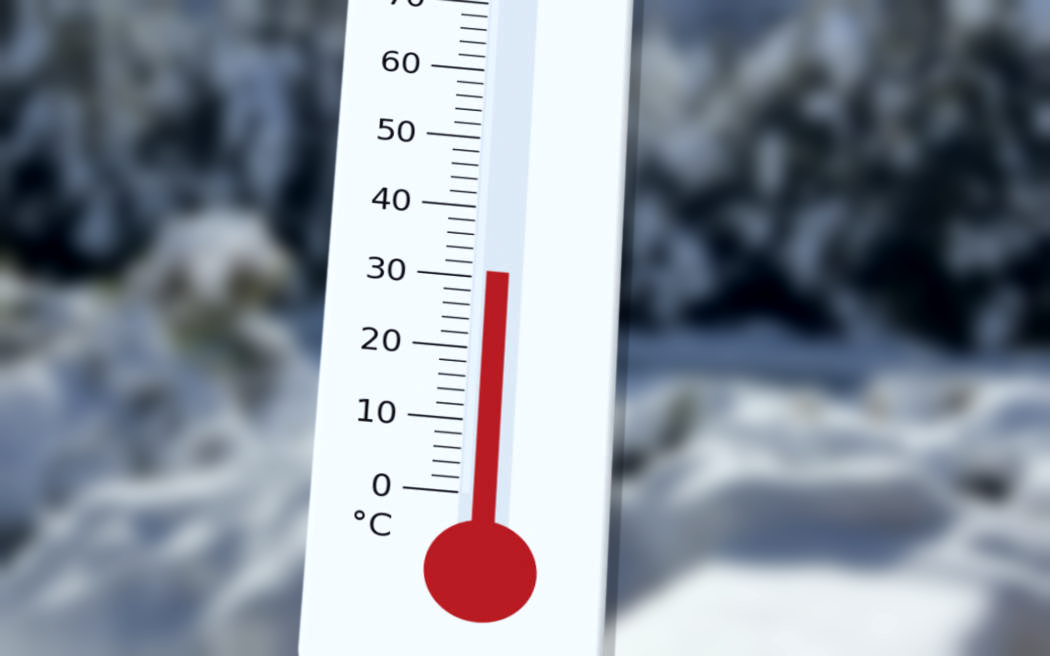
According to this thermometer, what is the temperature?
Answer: 31 °C
